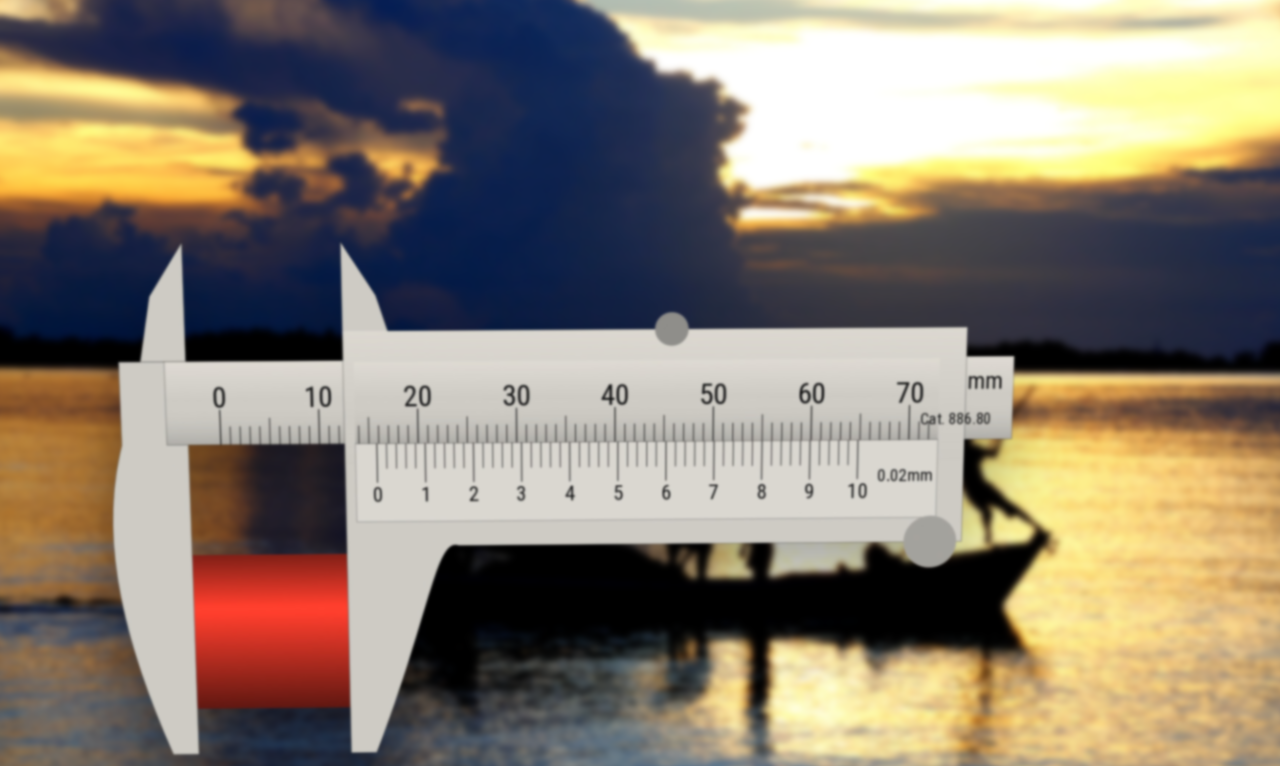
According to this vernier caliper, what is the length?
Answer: 15.8 mm
